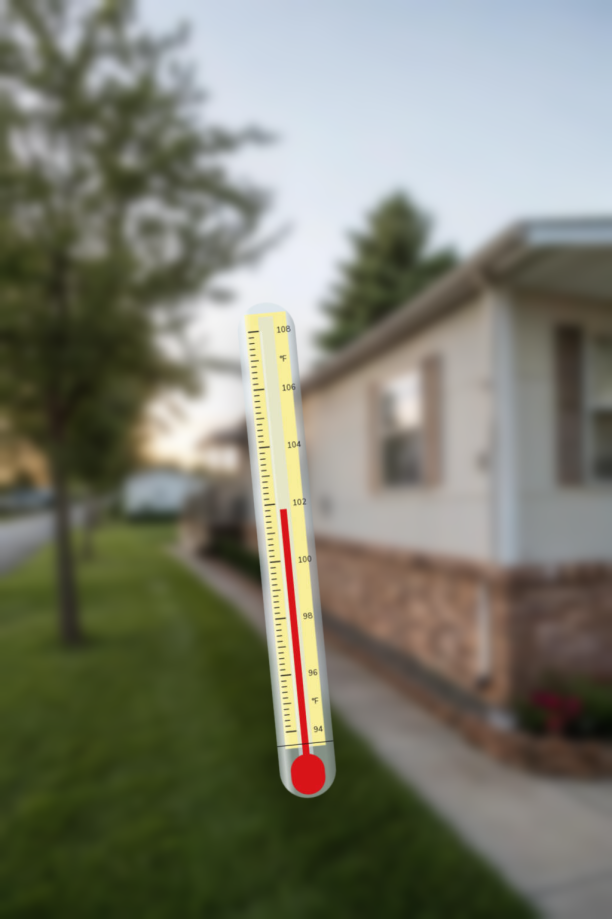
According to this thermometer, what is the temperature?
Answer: 101.8 °F
